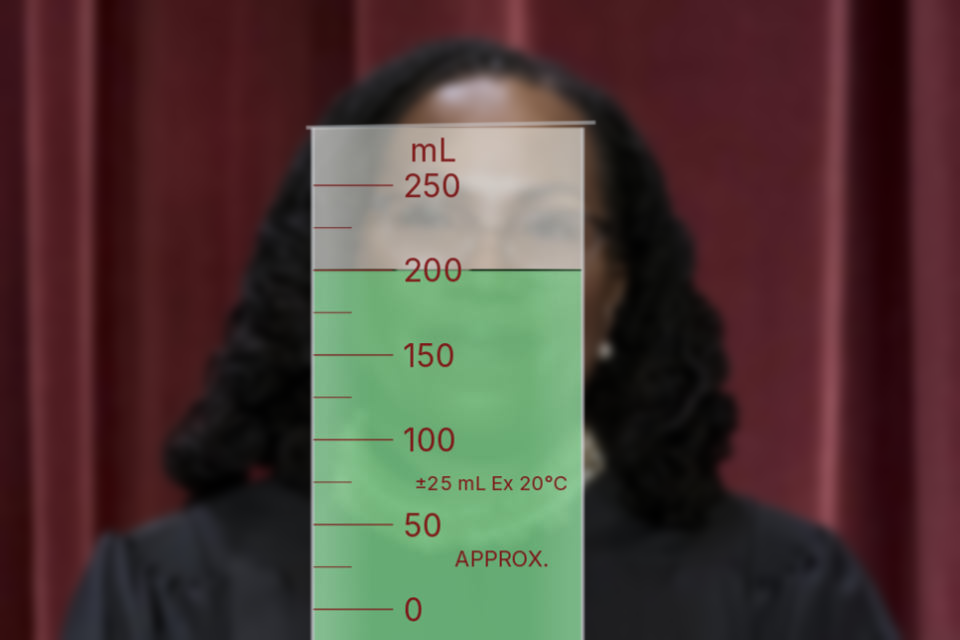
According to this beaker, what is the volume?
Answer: 200 mL
